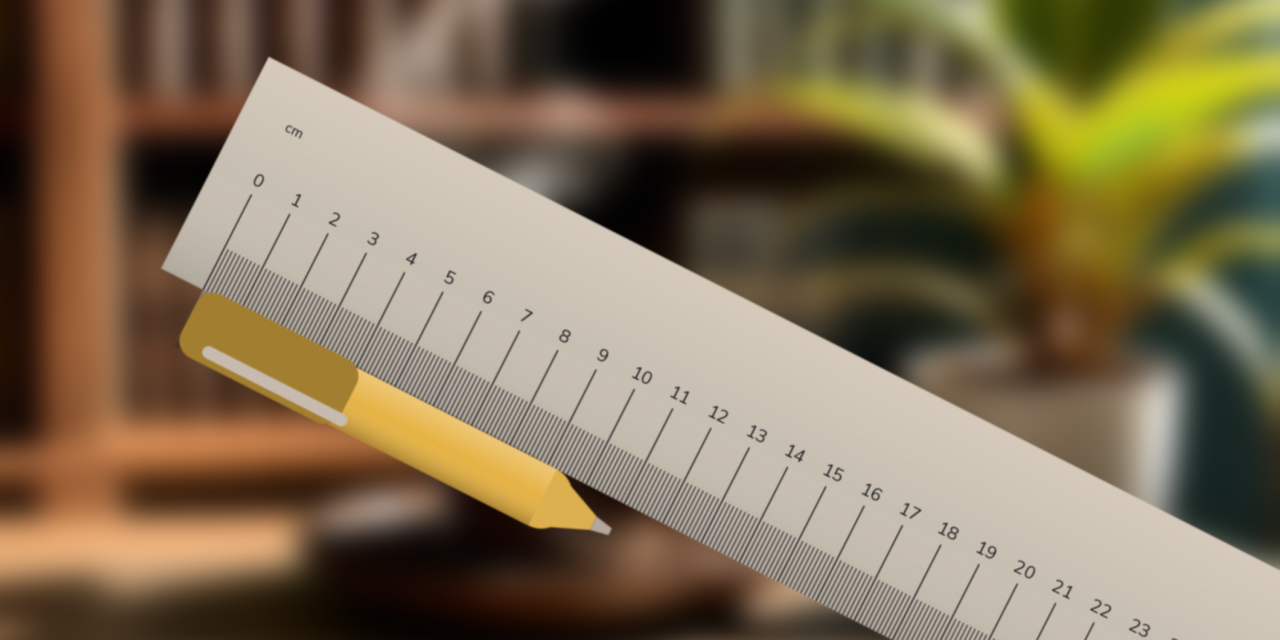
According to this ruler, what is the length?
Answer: 11 cm
